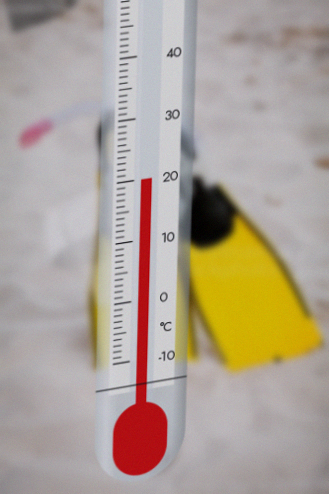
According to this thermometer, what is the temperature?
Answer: 20 °C
